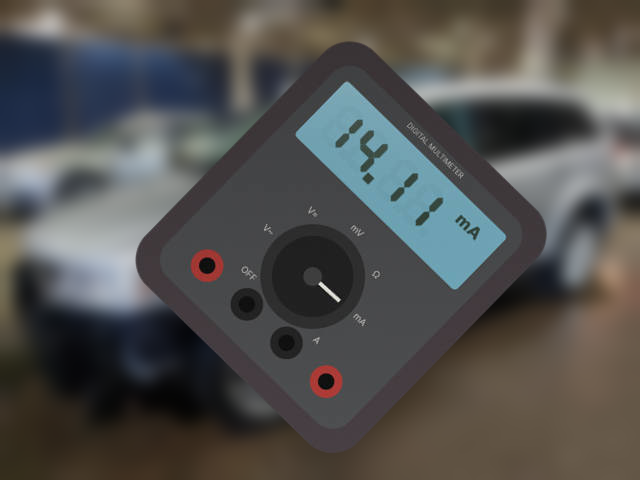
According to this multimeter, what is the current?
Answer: 14.11 mA
